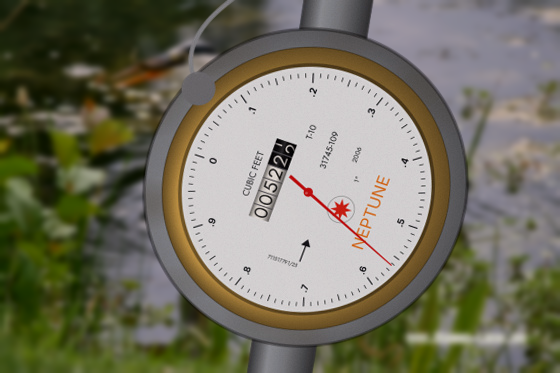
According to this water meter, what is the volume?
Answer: 5221.56 ft³
